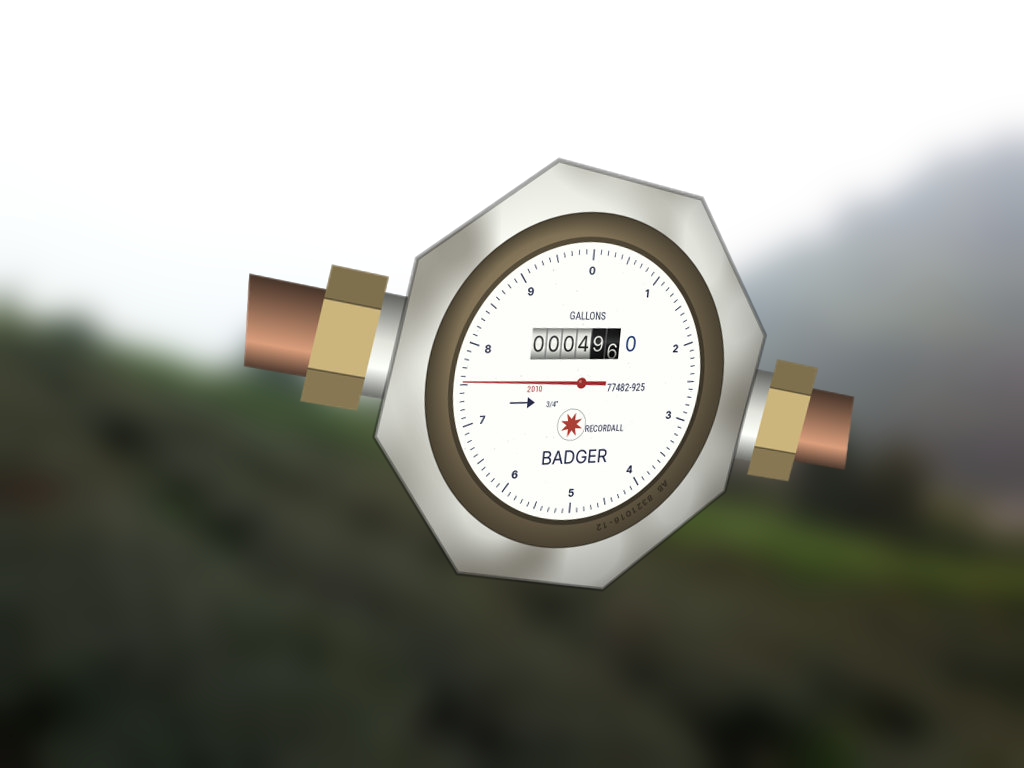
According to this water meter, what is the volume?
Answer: 4957.5 gal
